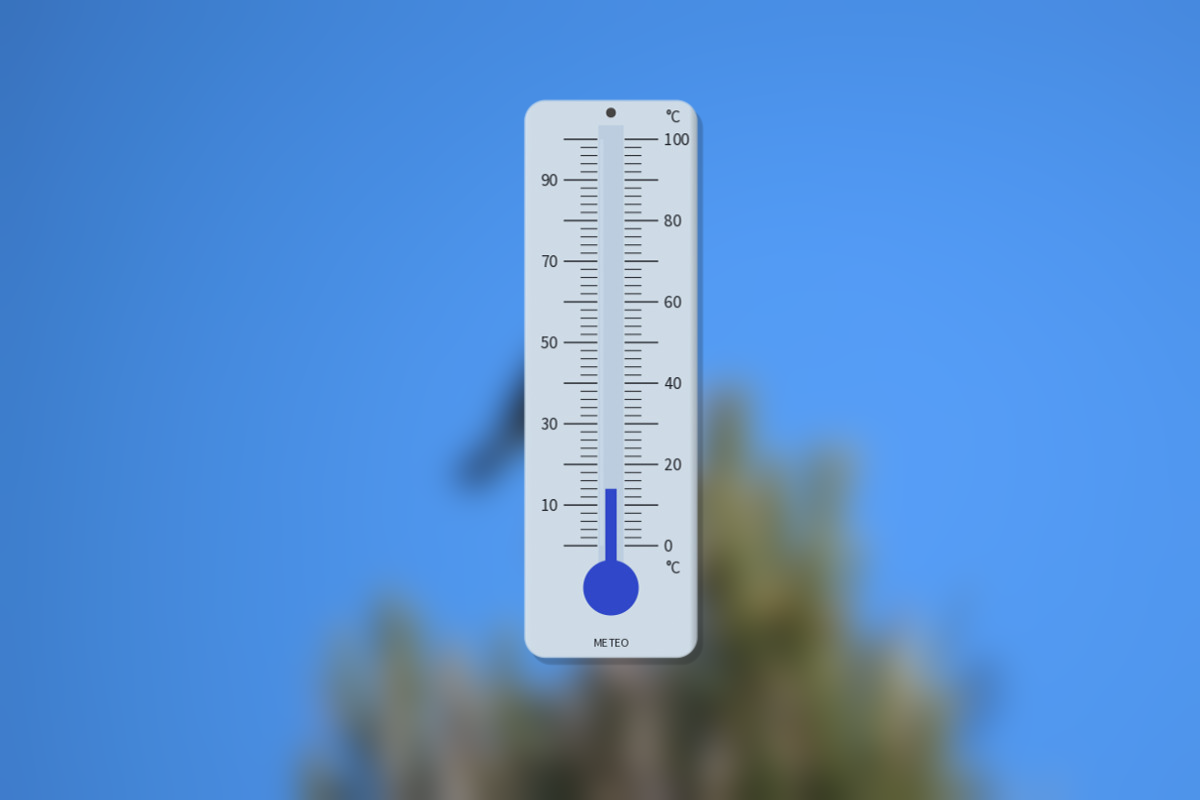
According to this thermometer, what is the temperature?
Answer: 14 °C
